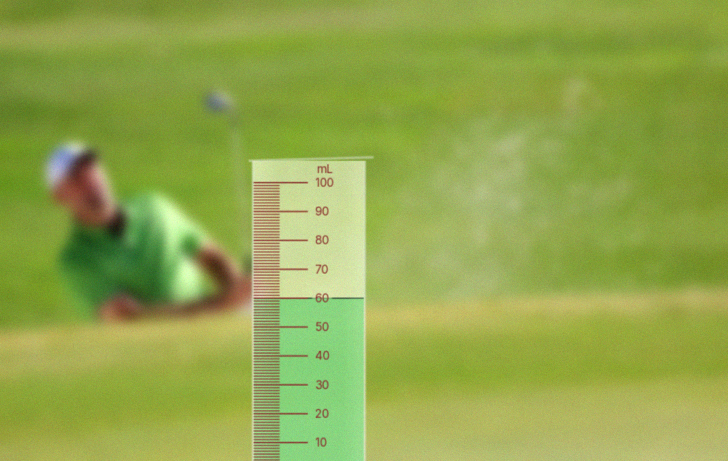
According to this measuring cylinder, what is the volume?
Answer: 60 mL
